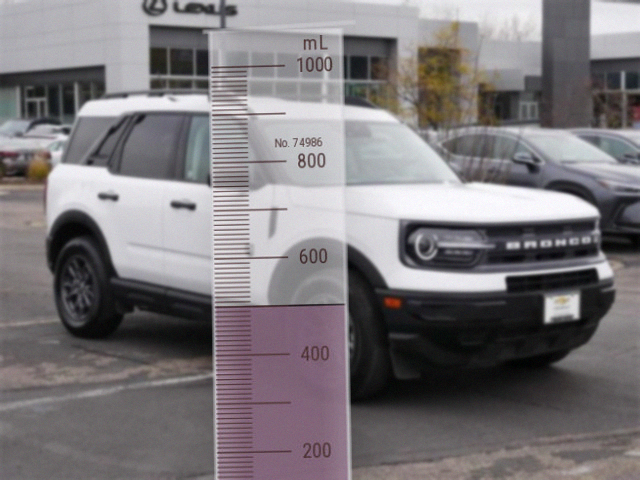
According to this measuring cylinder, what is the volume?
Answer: 500 mL
